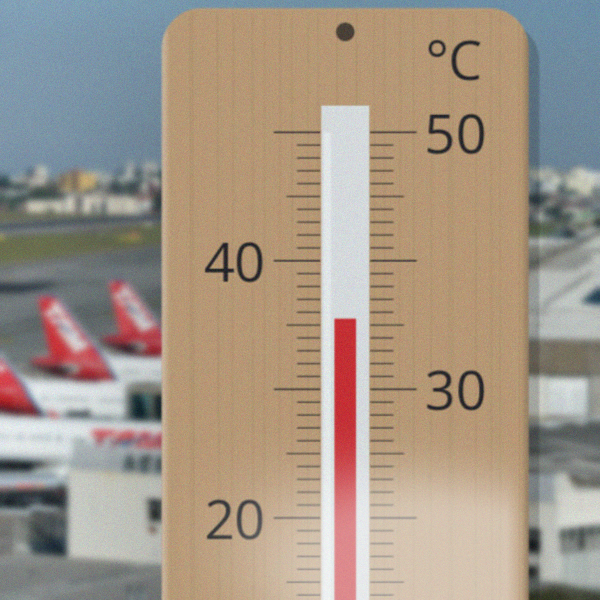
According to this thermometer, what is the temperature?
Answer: 35.5 °C
